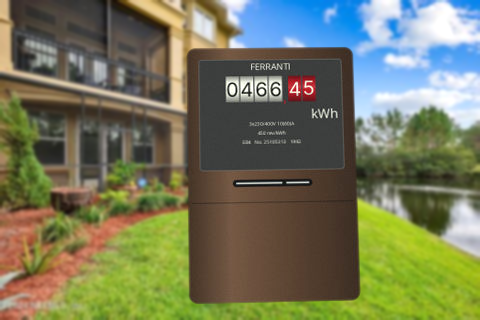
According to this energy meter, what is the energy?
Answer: 466.45 kWh
